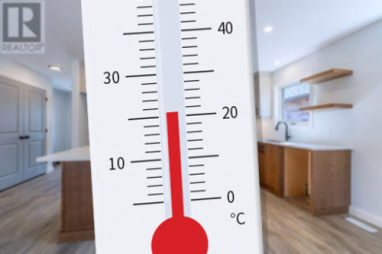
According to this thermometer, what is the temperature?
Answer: 21 °C
